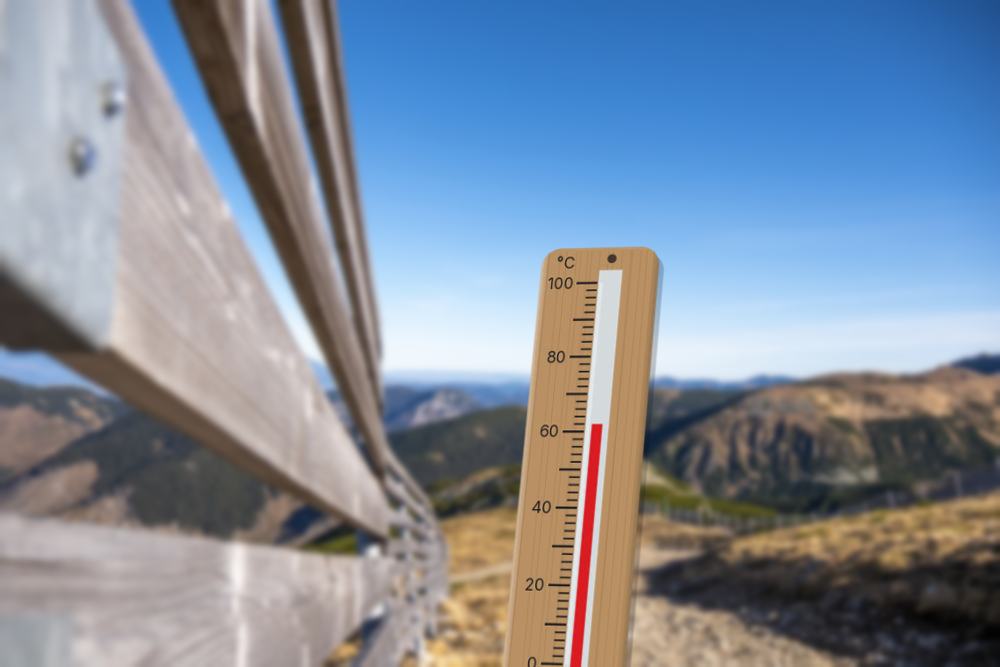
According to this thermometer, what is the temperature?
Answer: 62 °C
